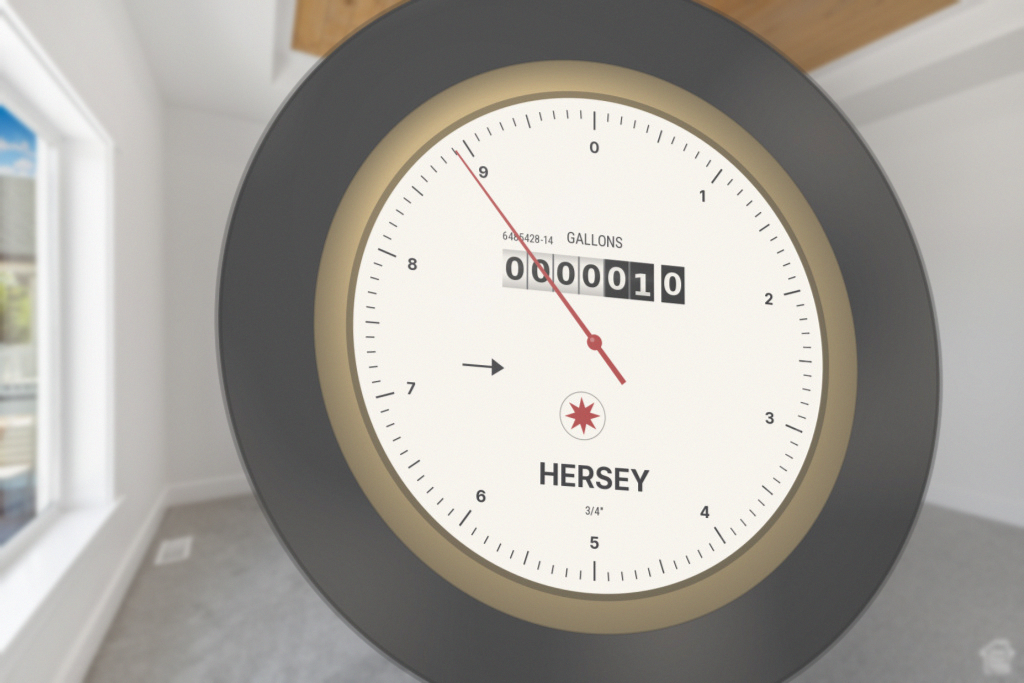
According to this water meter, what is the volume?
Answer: 8.9 gal
